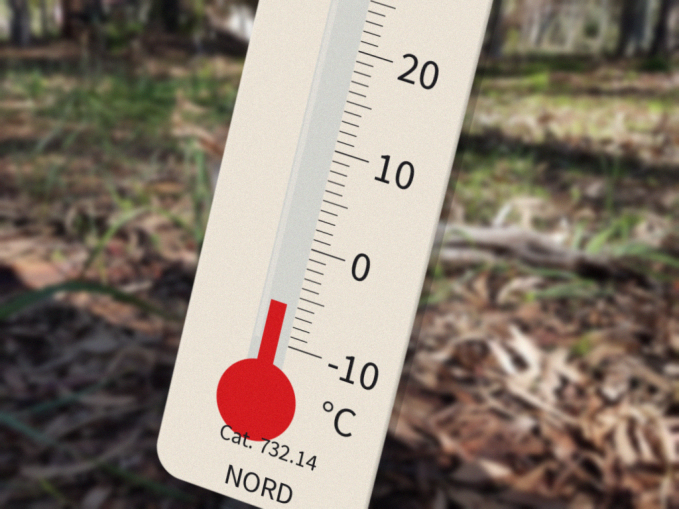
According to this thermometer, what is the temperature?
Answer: -6 °C
